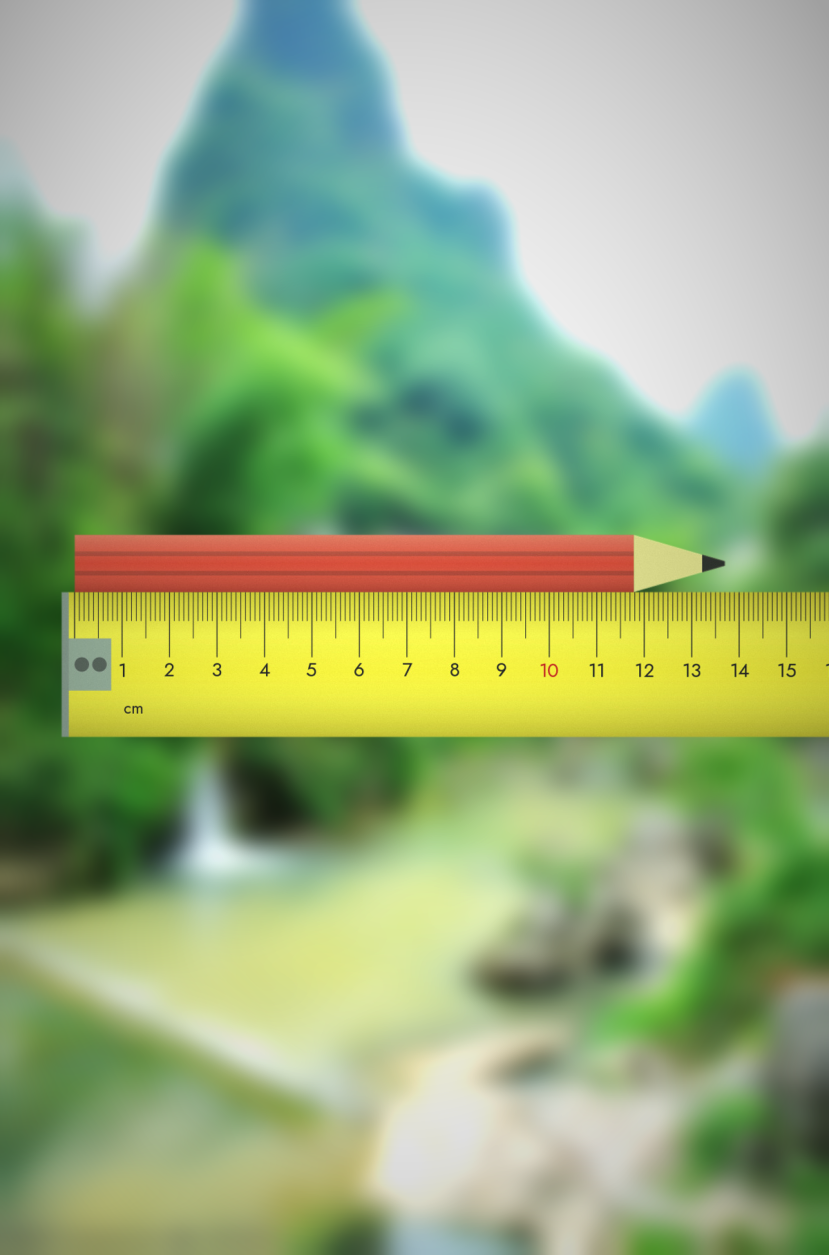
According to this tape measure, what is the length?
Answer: 13.7 cm
